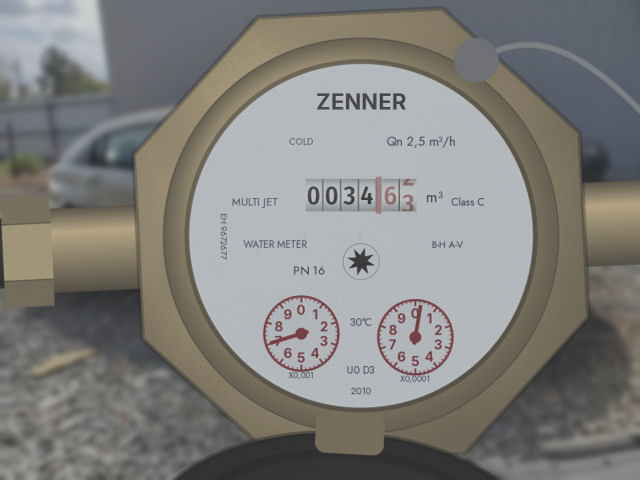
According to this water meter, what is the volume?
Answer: 34.6270 m³
